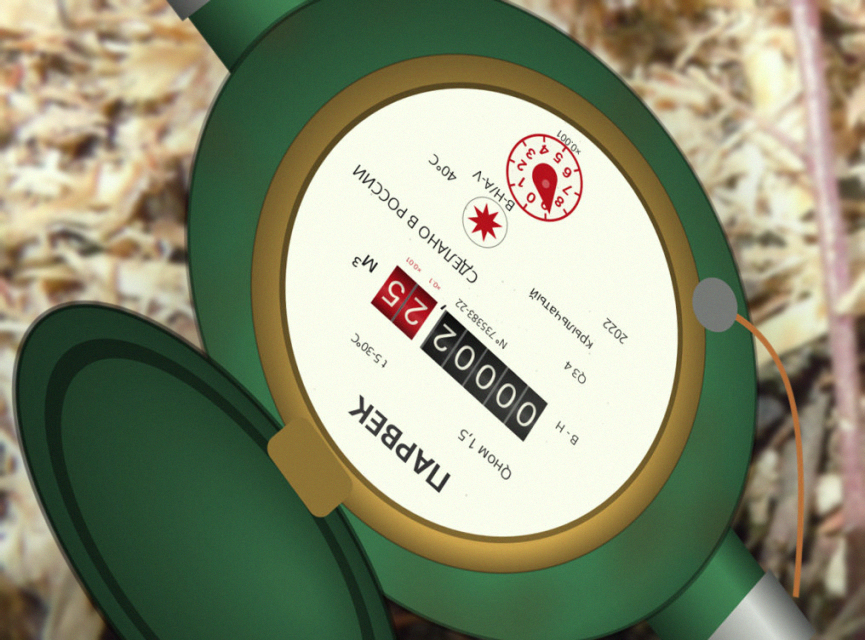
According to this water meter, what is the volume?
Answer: 2.258 m³
